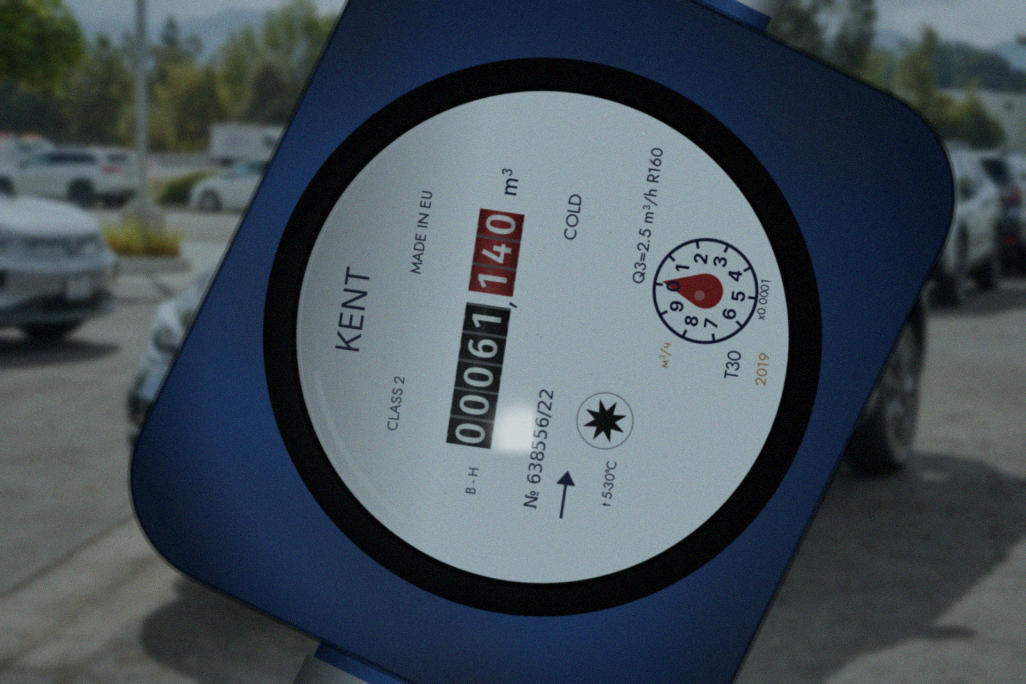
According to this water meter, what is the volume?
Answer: 61.1400 m³
